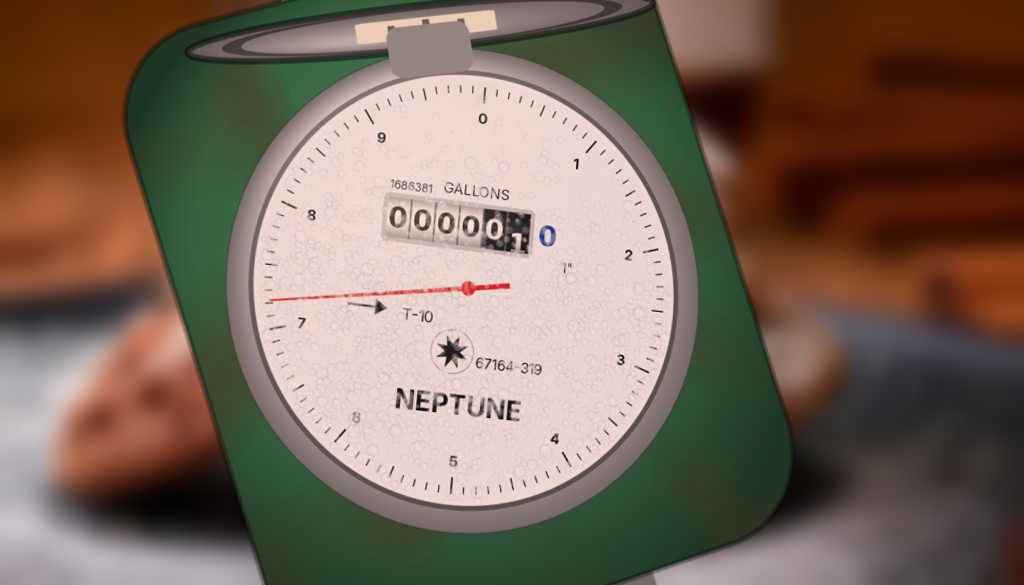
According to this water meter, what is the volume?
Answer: 7.2 gal
